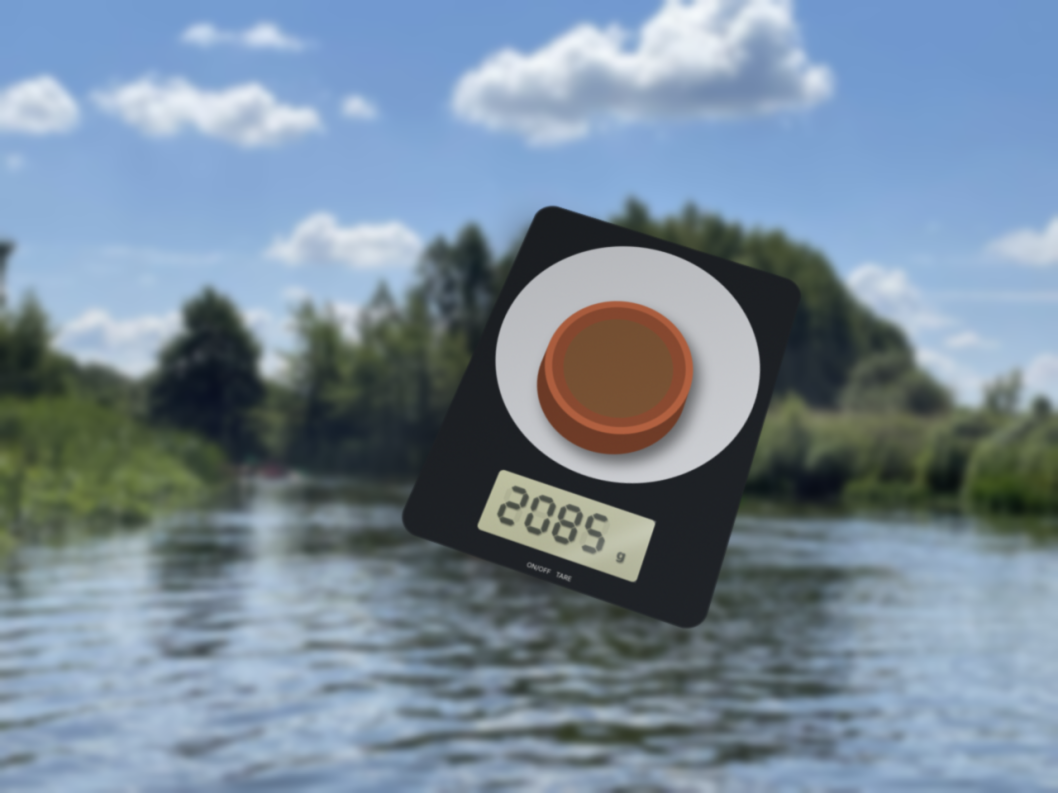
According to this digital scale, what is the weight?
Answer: 2085 g
